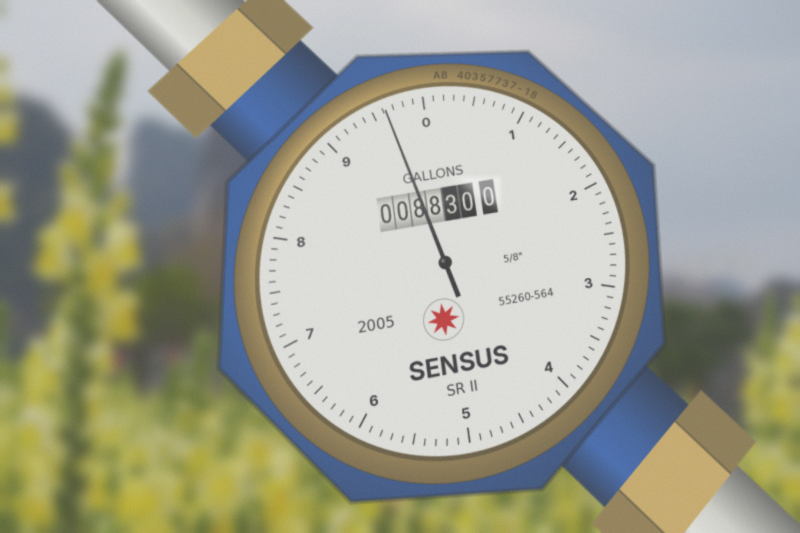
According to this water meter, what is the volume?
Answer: 88299.6 gal
